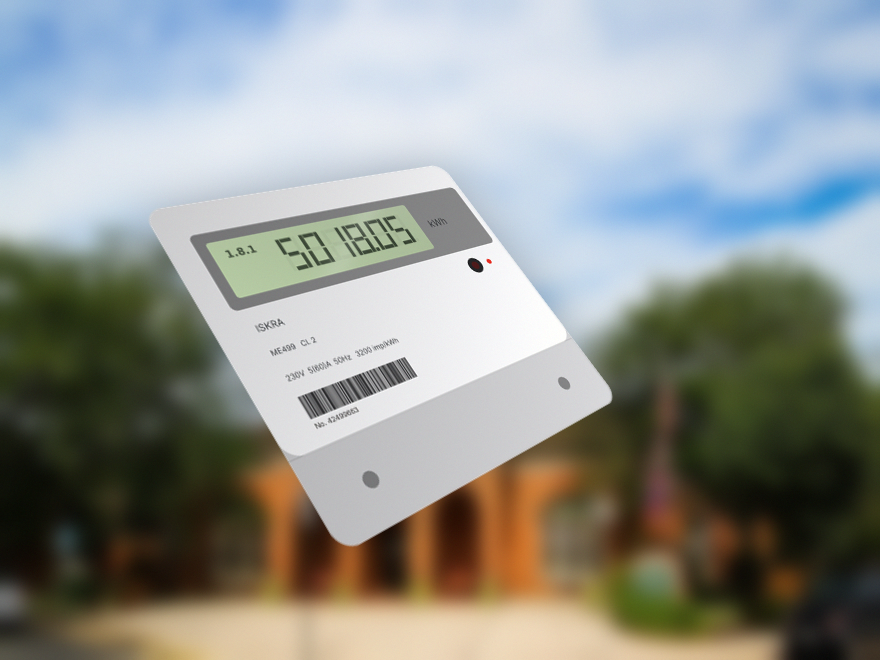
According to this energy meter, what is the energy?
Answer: 5018.05 kWh
